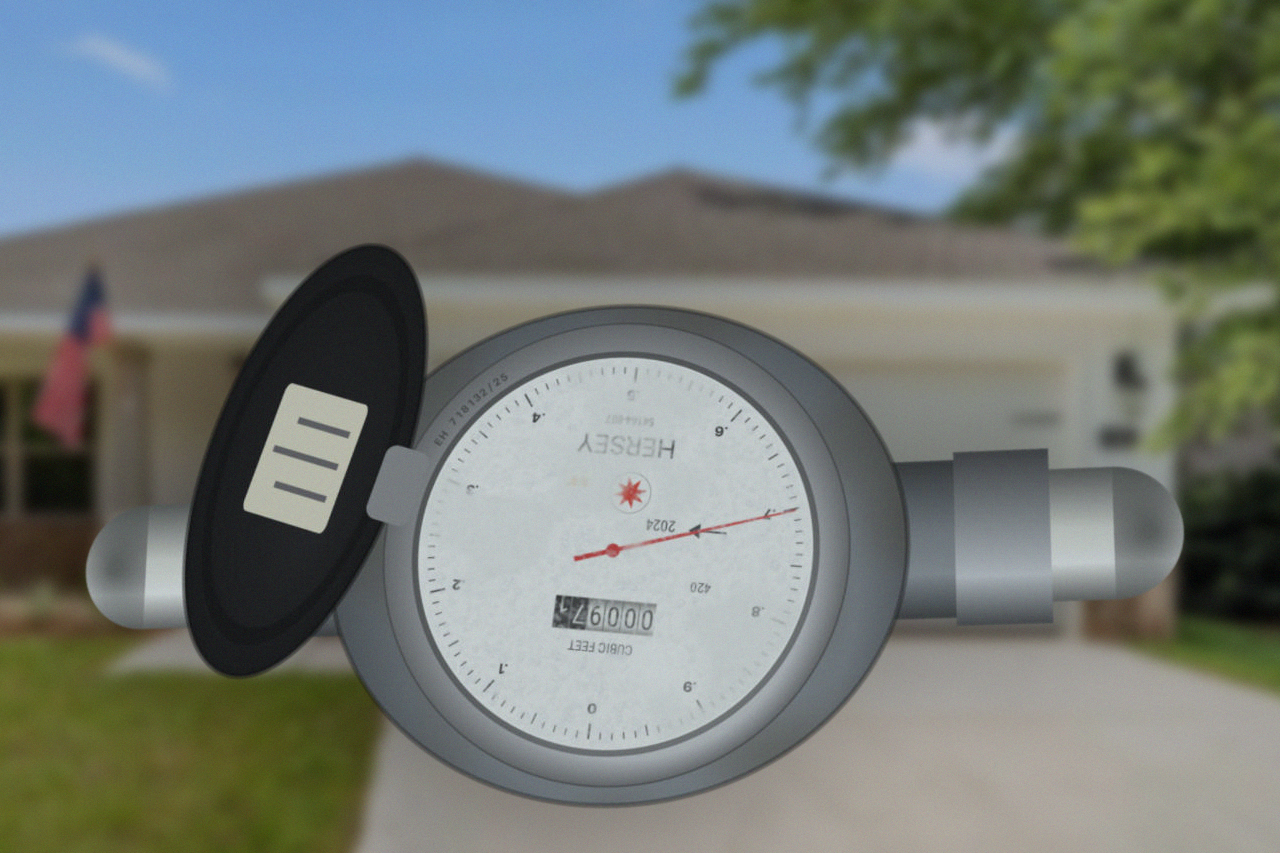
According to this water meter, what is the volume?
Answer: 970.70 ft³
